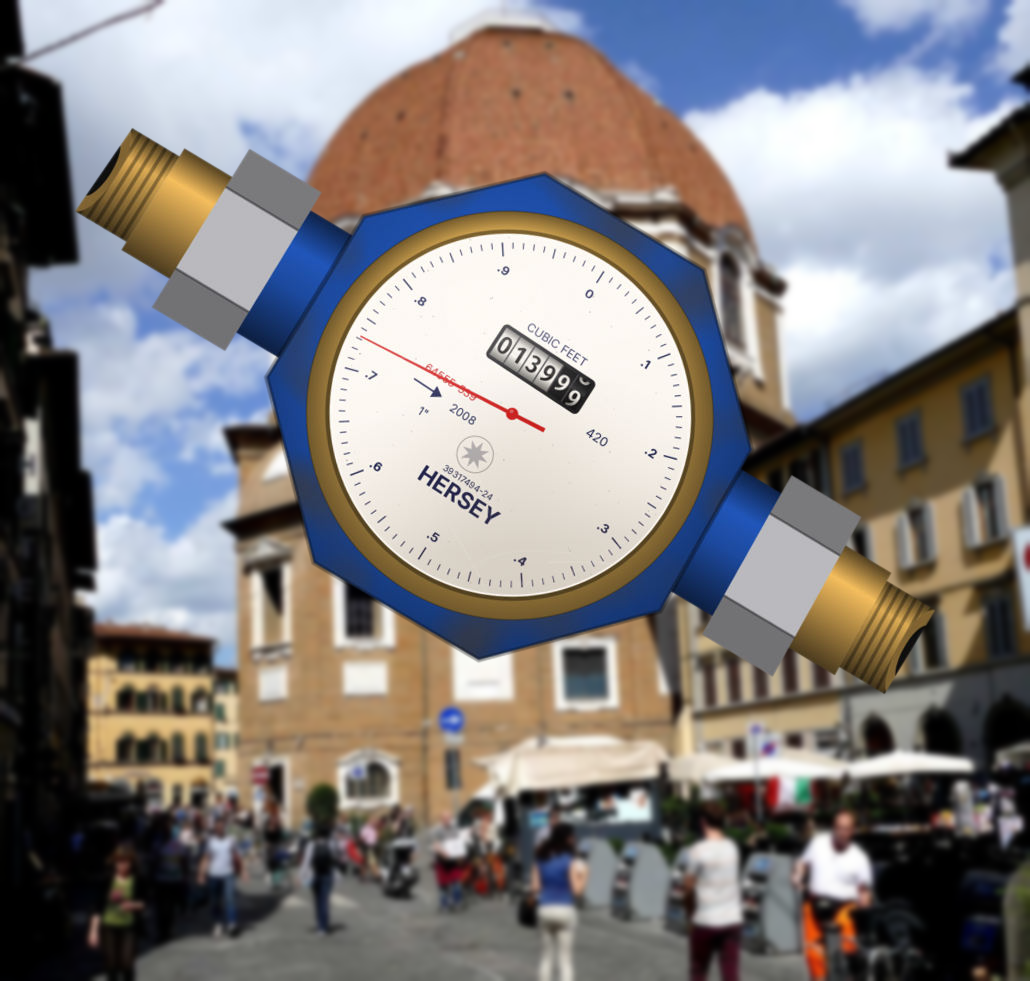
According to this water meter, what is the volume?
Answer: 13998.73 ft³
